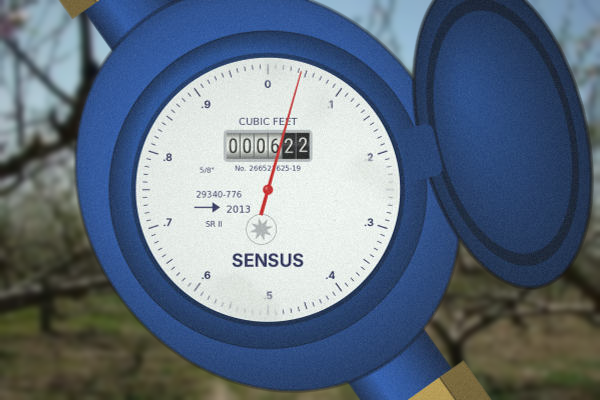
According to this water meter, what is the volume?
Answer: 622.04 ft³
